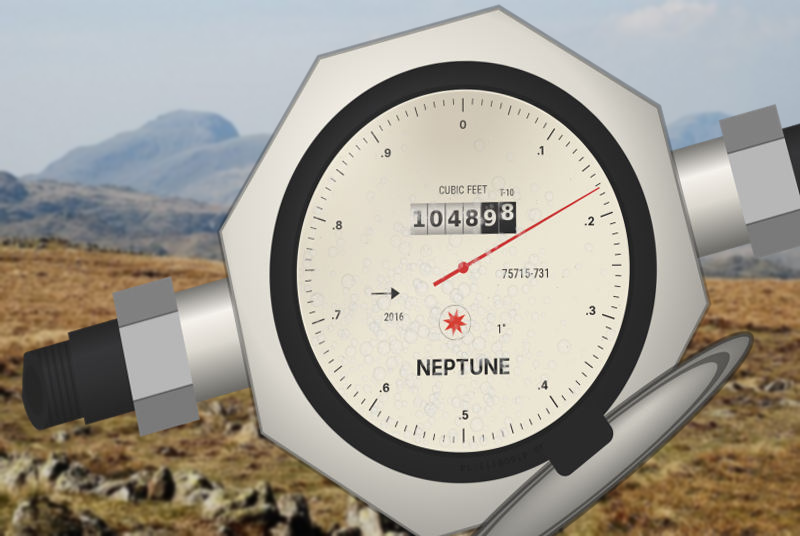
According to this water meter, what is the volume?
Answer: 104898.17 ft³
